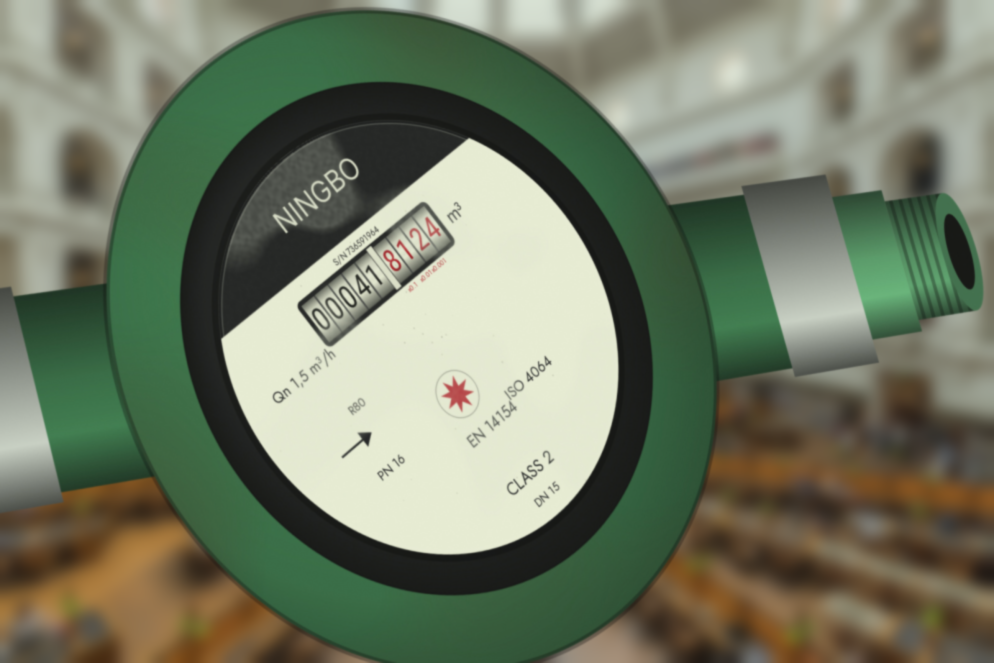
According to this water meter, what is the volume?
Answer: 41.8124 m³
